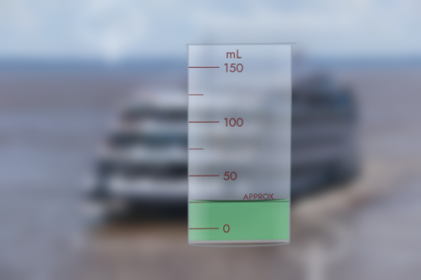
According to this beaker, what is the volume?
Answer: 25 mL
